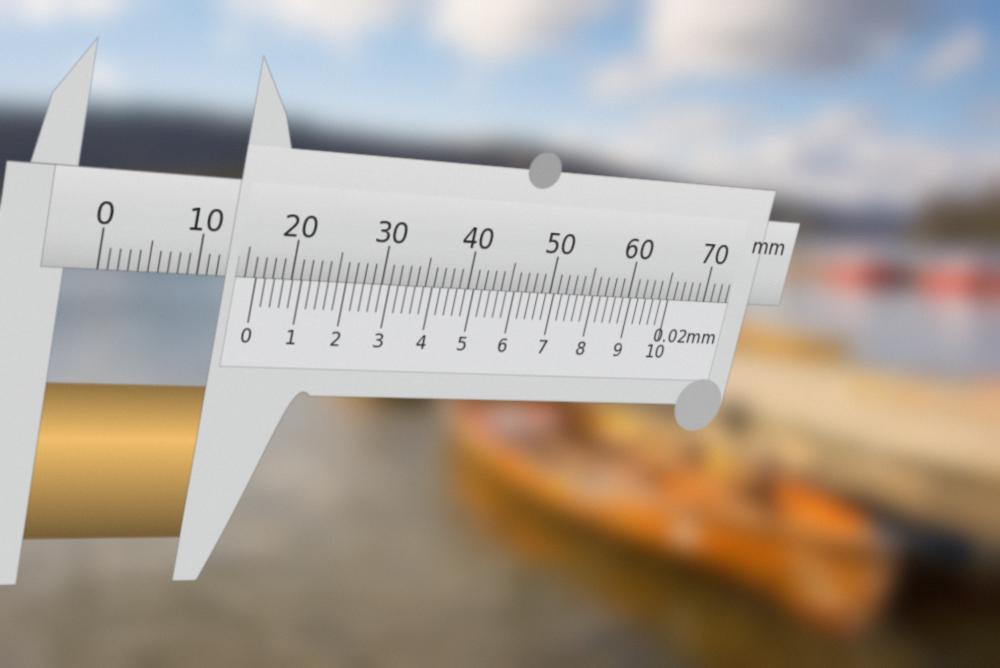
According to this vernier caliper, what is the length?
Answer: 16.2 mm
